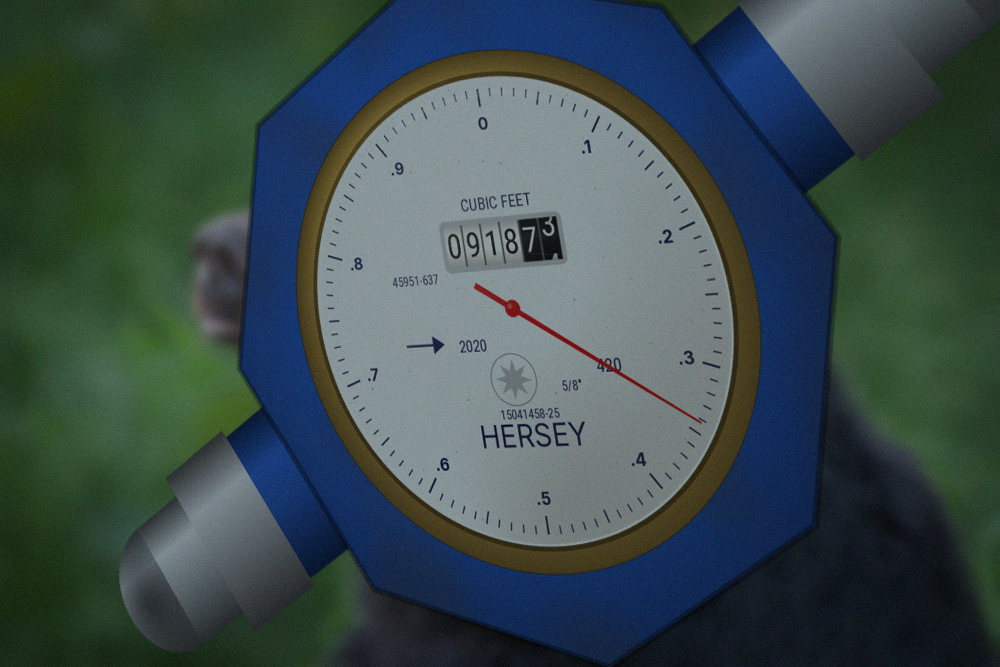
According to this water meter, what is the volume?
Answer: 91873.34 ft³
